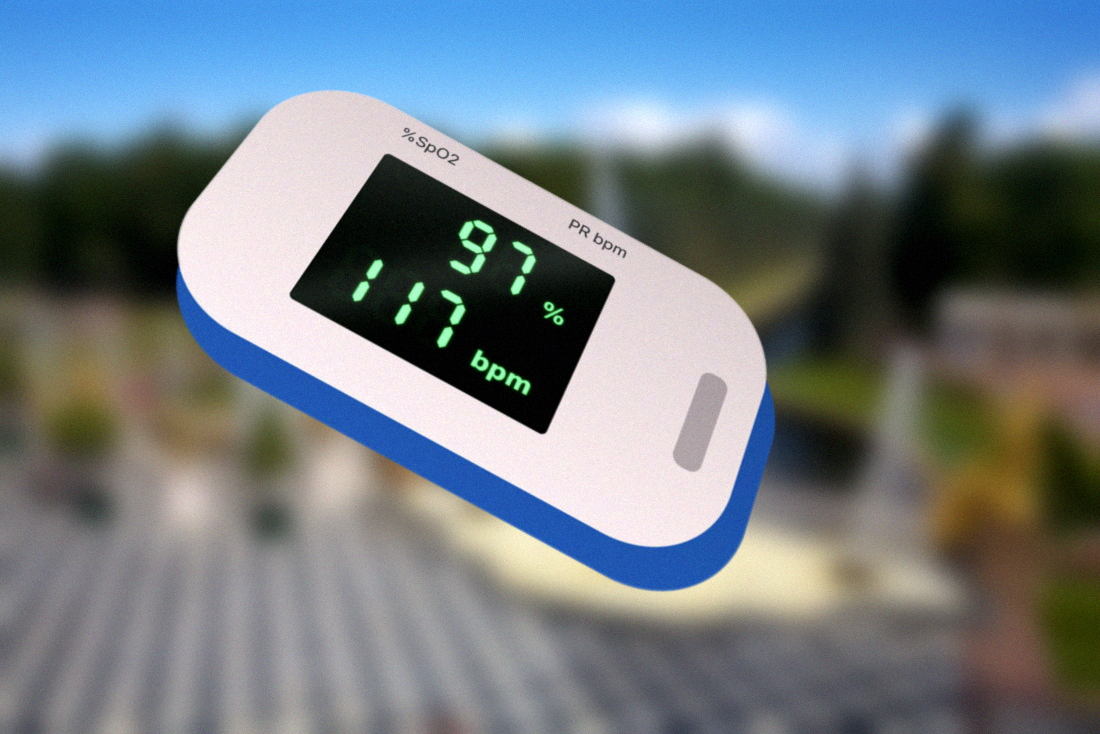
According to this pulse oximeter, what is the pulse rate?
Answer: 117 bpm
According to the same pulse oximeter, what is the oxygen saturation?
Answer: 97 %
